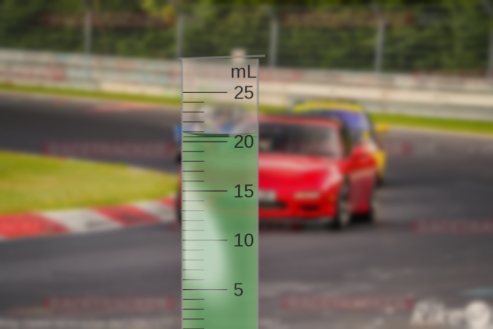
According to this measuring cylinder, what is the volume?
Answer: 20.5 mL
